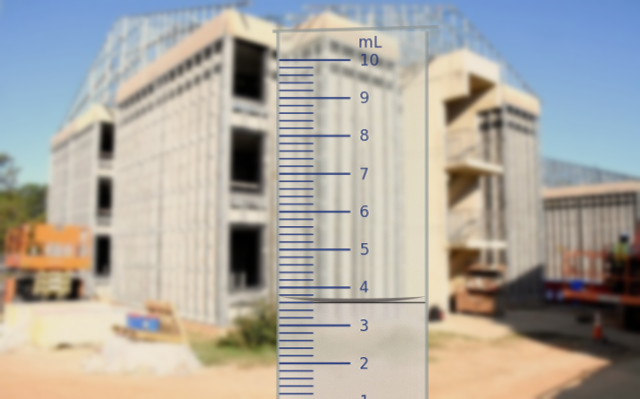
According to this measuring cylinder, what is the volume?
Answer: 3.6 mL
